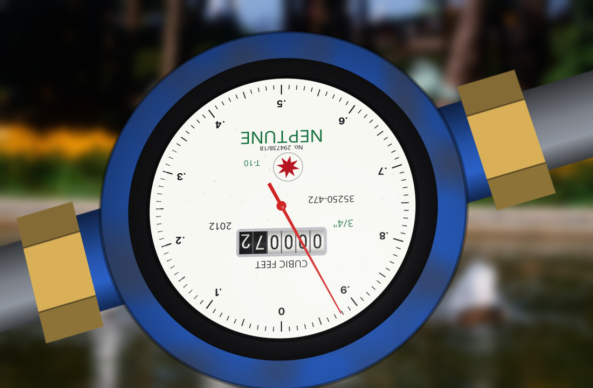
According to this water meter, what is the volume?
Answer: 71.92 ft³
